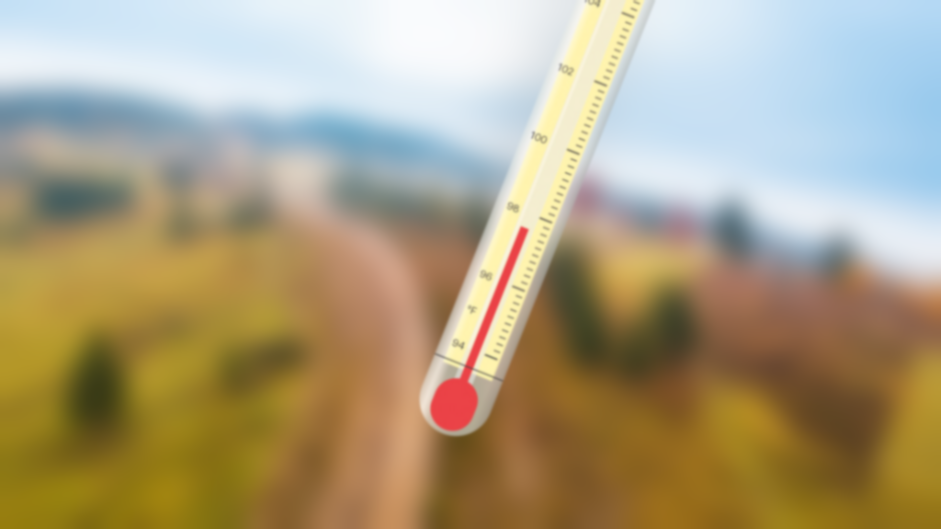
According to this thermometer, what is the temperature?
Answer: 97.6 °F
